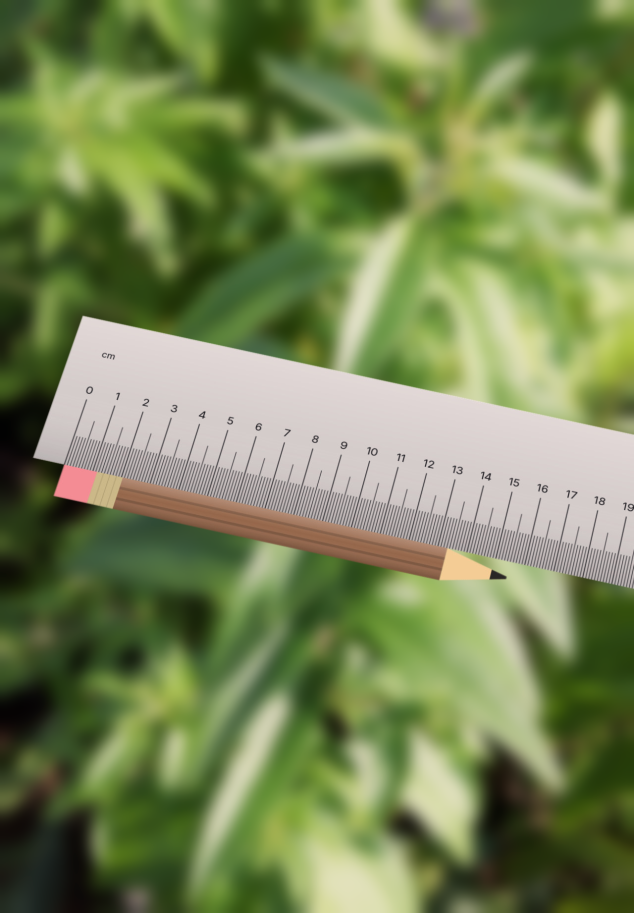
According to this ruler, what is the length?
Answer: 15.5 cm
